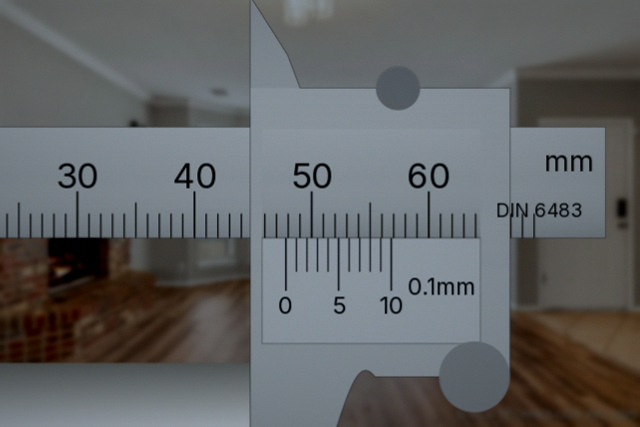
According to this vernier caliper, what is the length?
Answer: 47.8 mm
